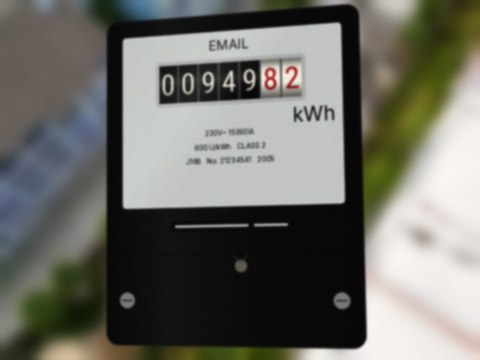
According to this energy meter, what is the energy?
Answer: 949.82 kWh
